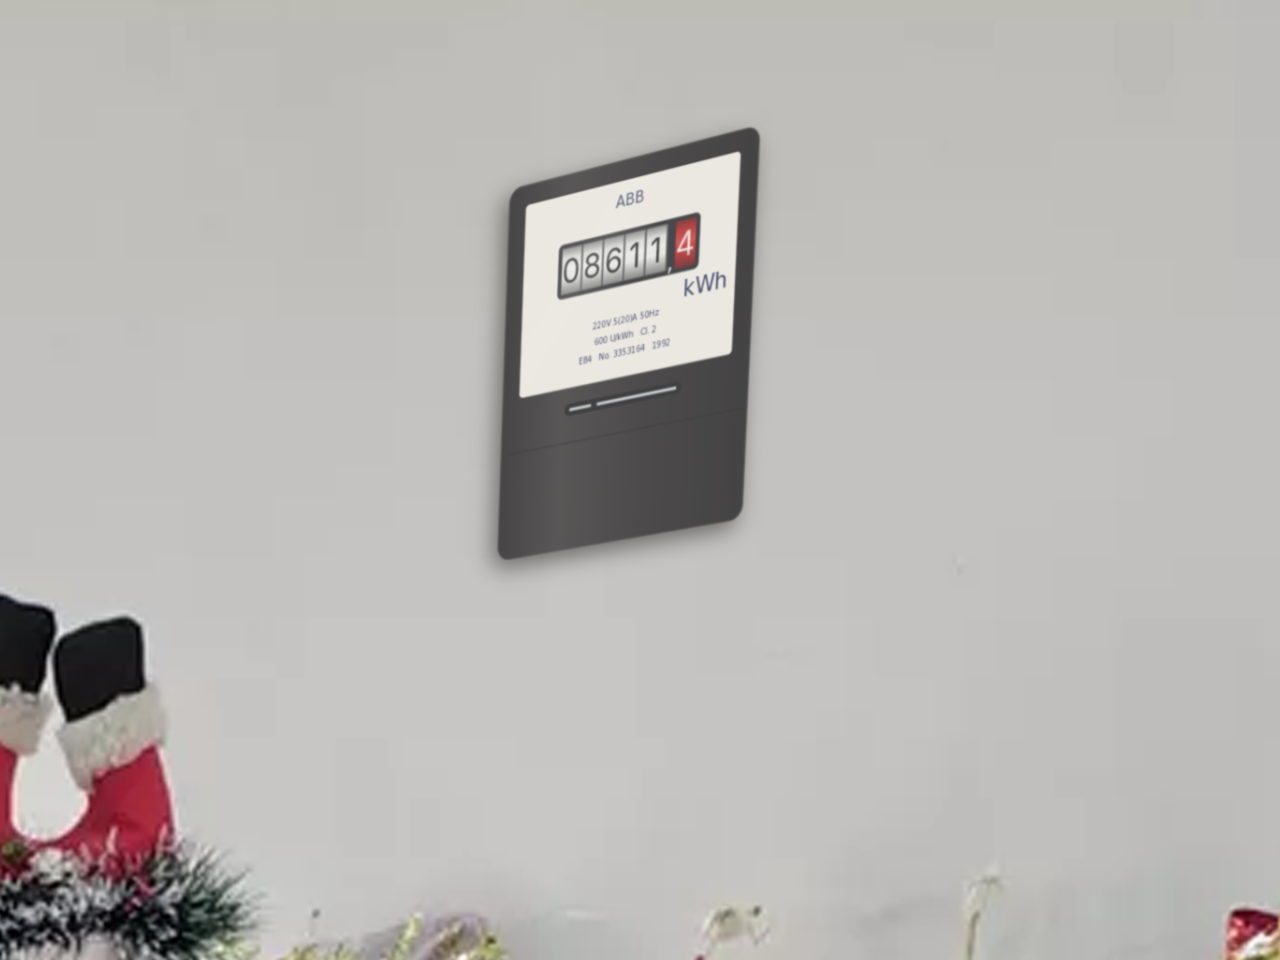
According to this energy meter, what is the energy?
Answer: 8611.4 kWh
